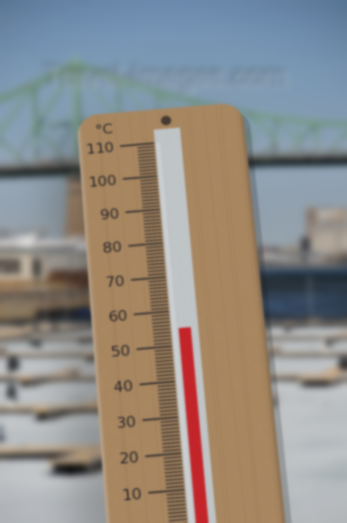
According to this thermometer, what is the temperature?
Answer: 55 °C
